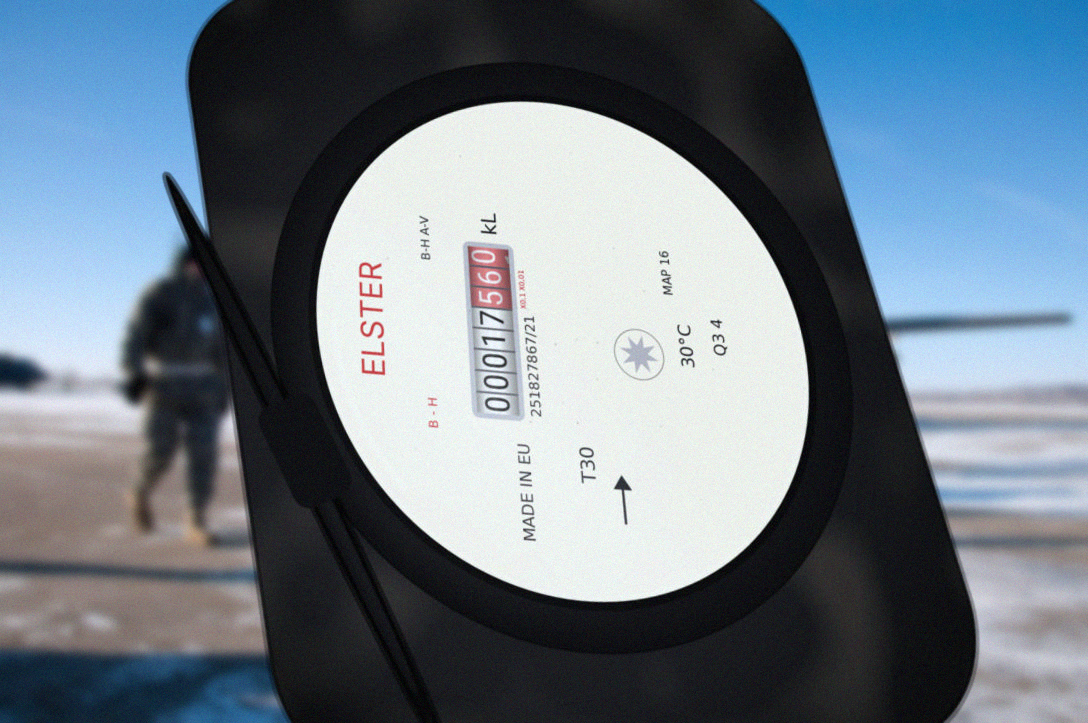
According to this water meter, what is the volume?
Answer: 17.560 kL
